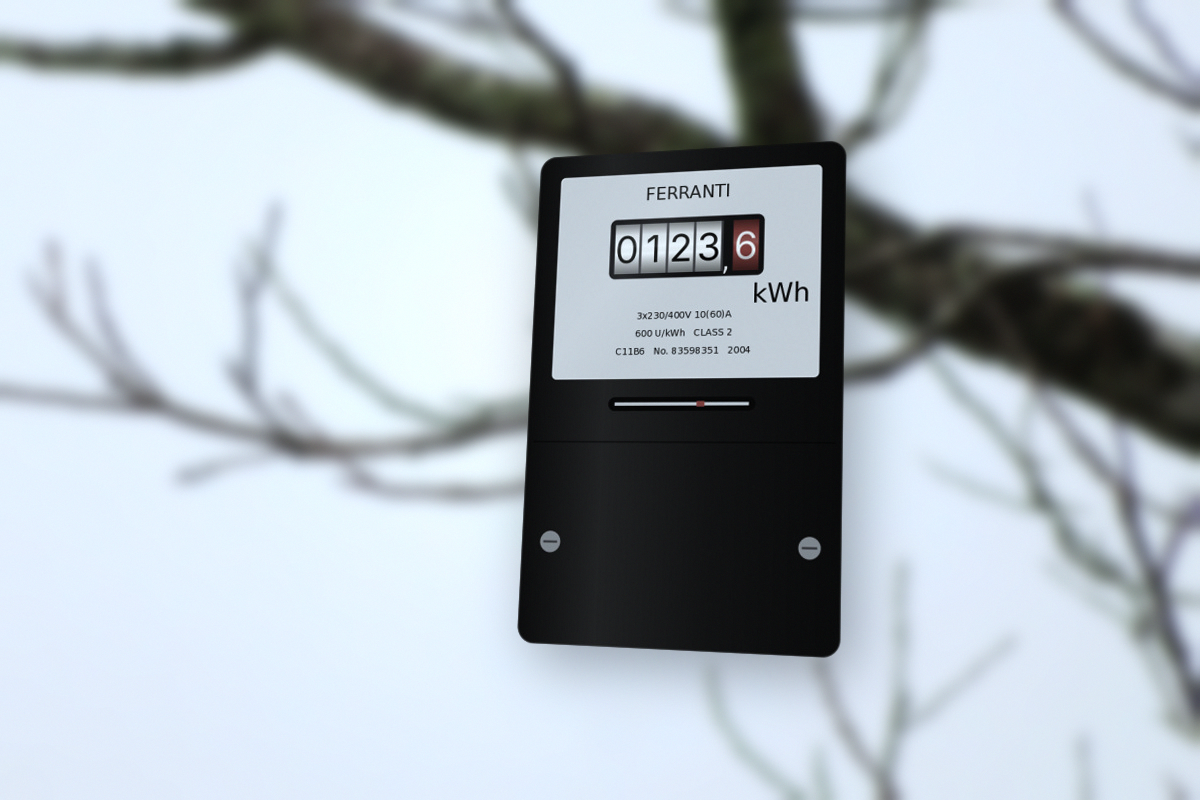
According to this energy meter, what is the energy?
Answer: 123.6 kWh
